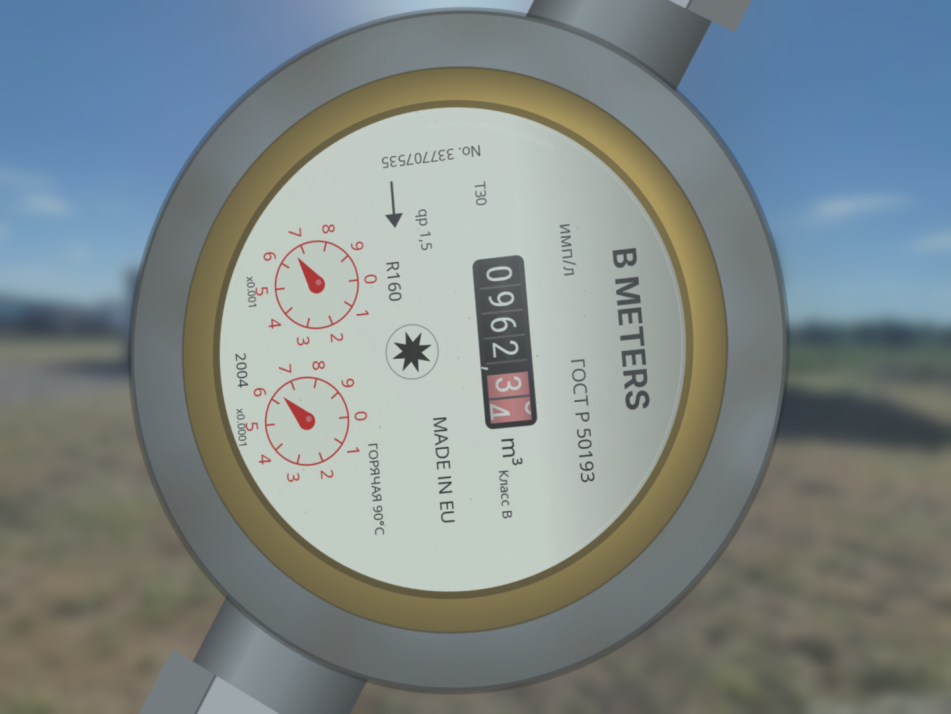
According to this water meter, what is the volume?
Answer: 962.3366 m³
